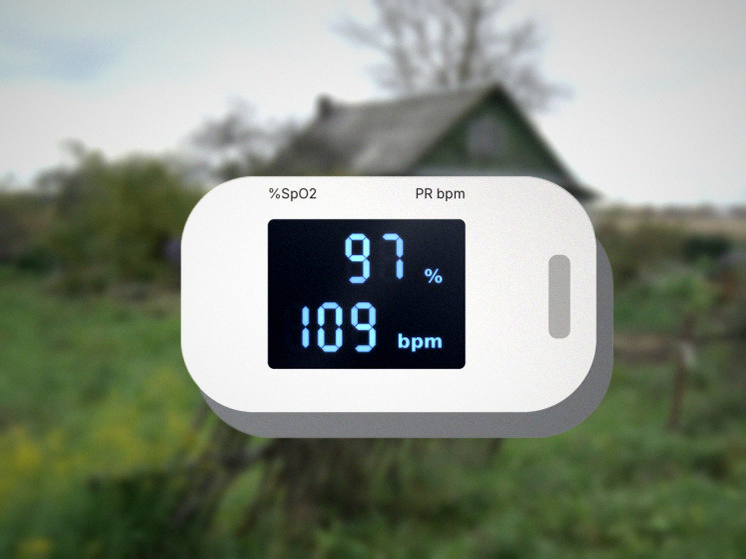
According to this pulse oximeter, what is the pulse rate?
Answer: 109 bpm
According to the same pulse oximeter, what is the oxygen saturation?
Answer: 97 %
